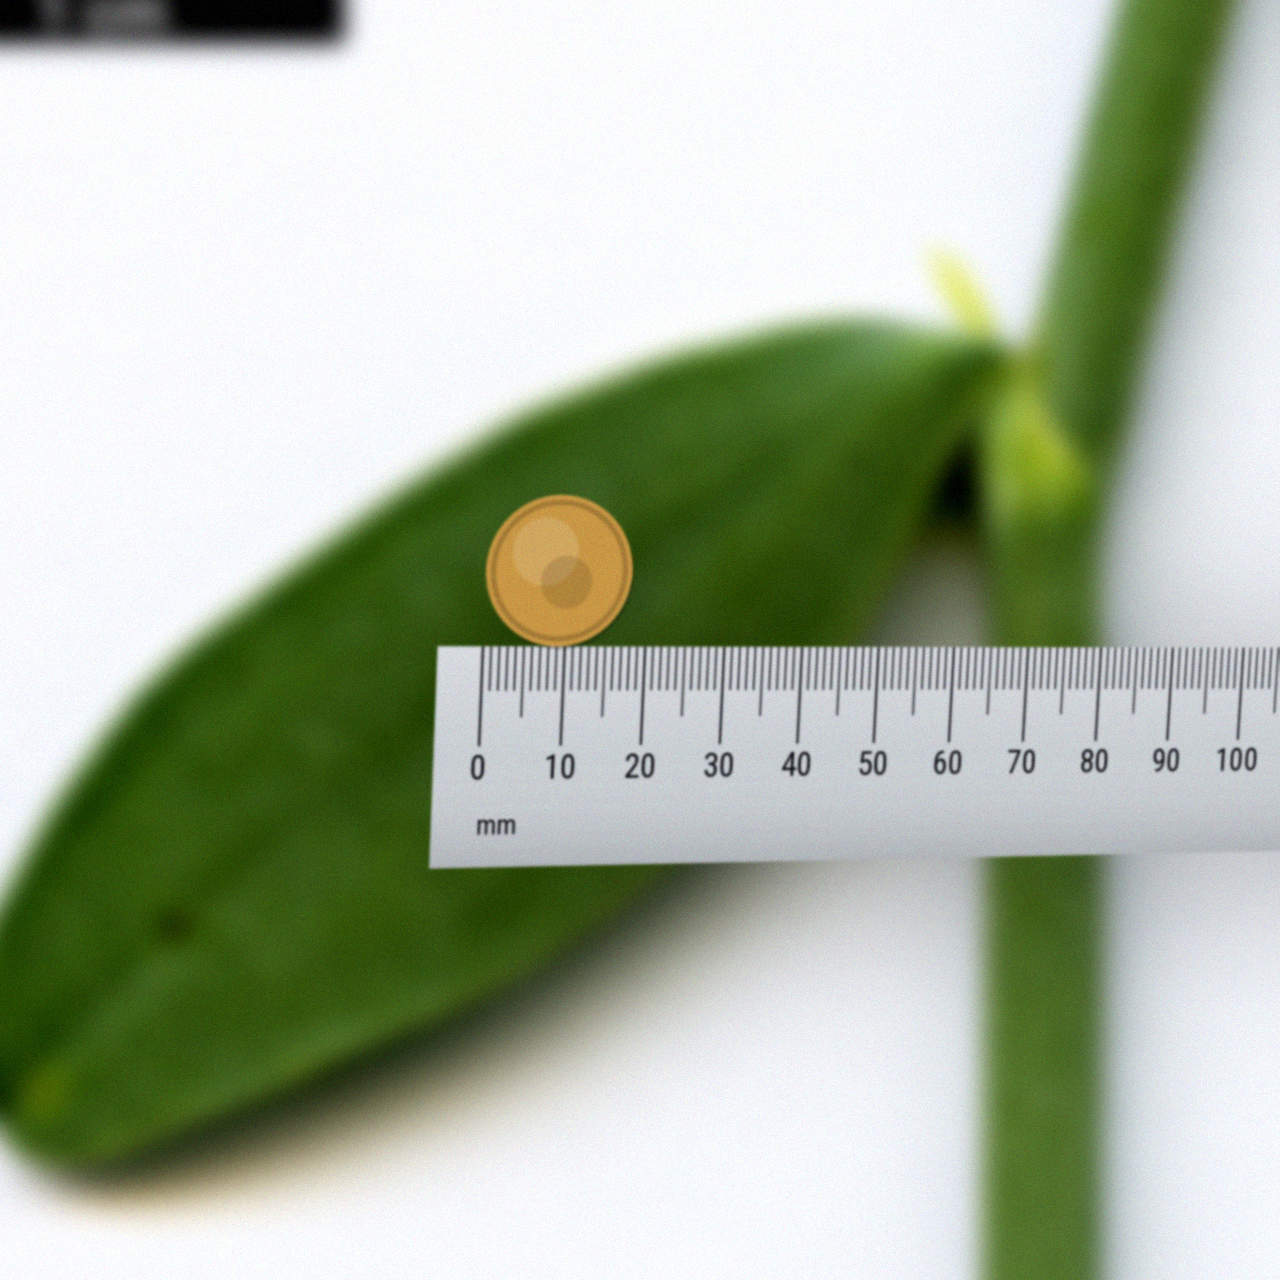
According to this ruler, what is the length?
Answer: 18 mm
